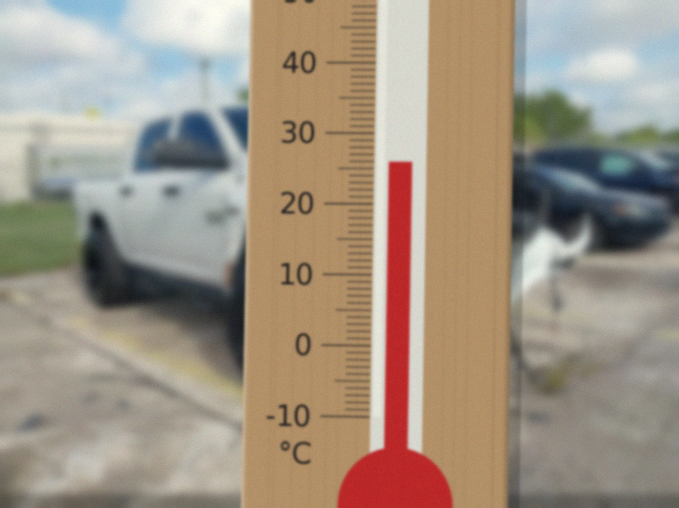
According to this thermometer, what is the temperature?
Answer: 26 °C
